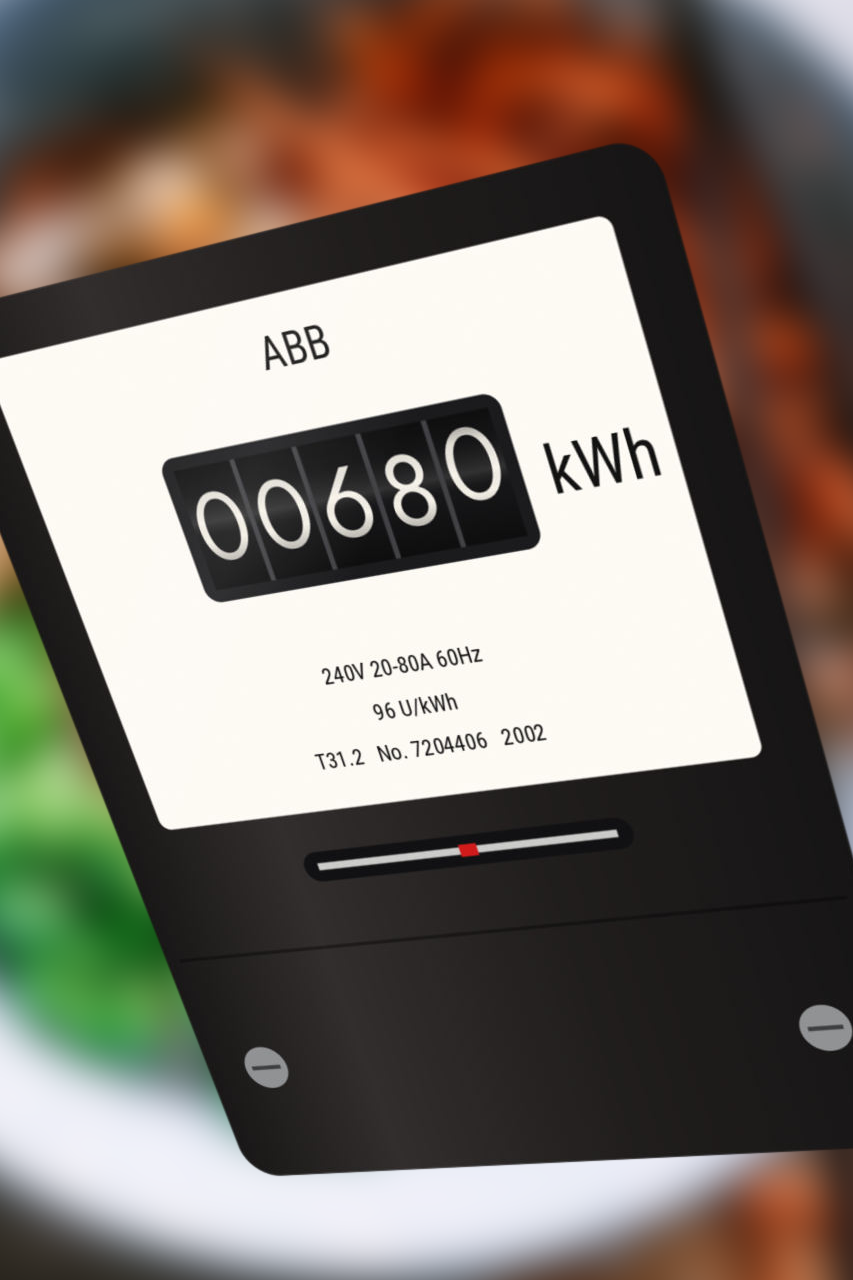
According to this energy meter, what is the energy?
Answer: 680 kWh
